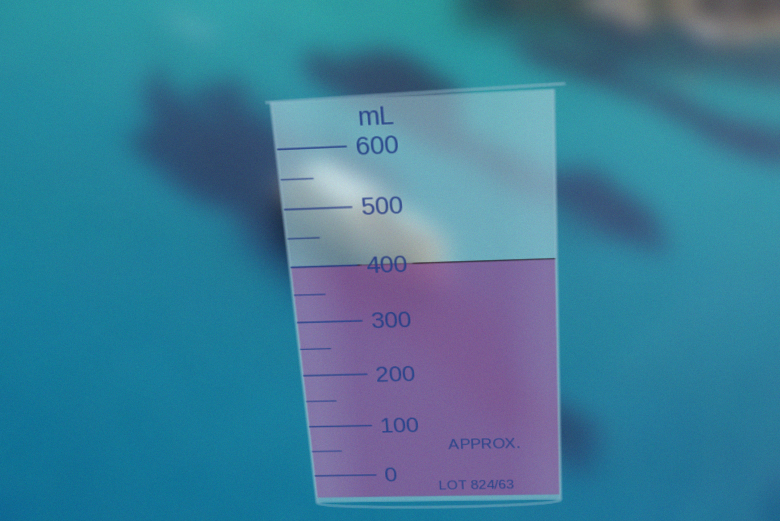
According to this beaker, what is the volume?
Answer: 400 mL
